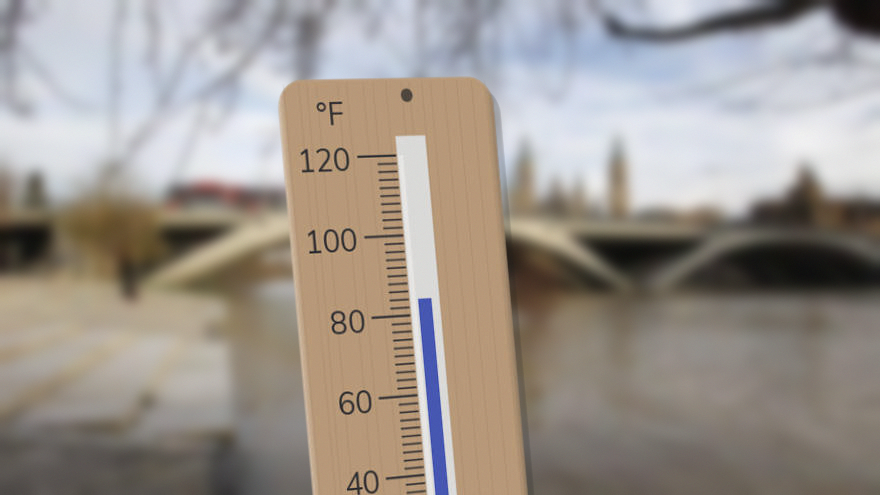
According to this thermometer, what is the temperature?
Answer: 84 °F
